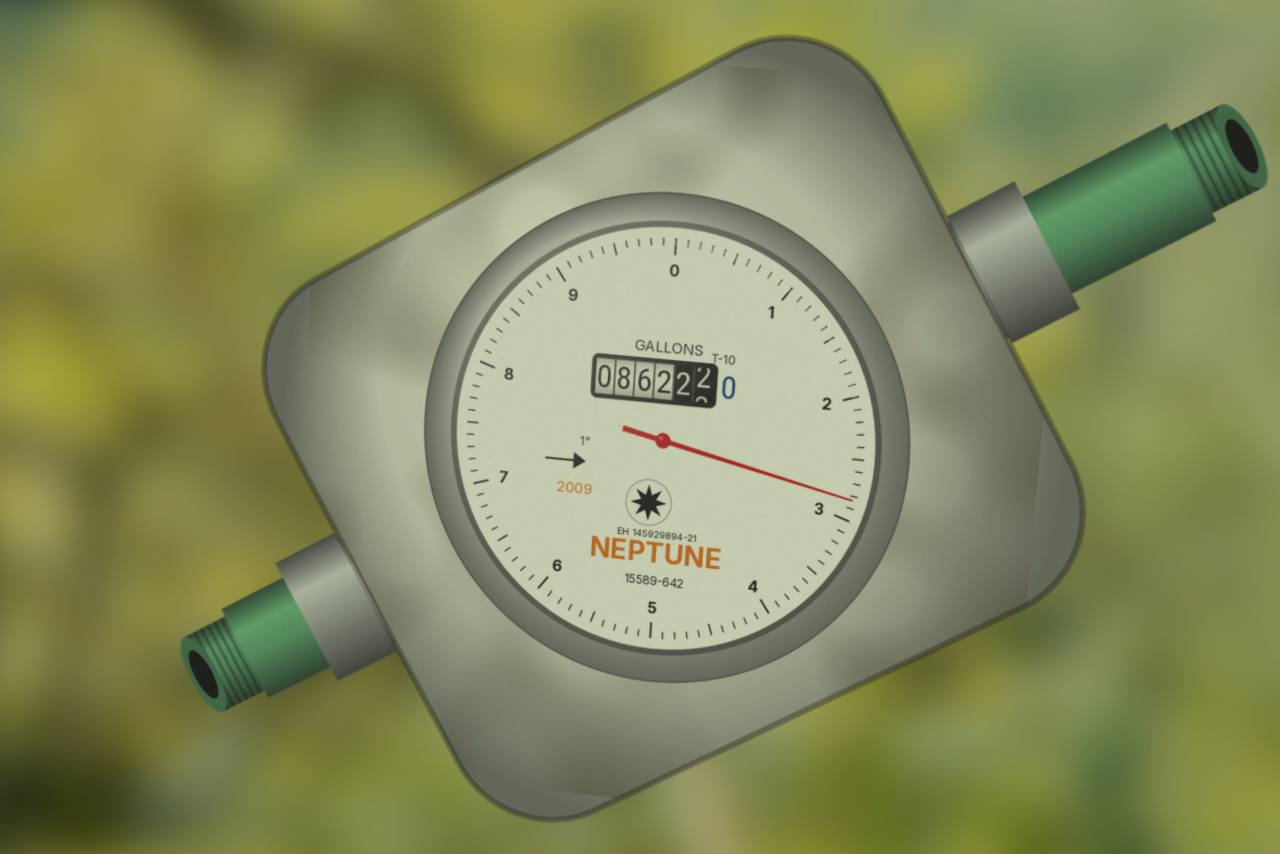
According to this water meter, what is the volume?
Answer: 862222.8 gal
